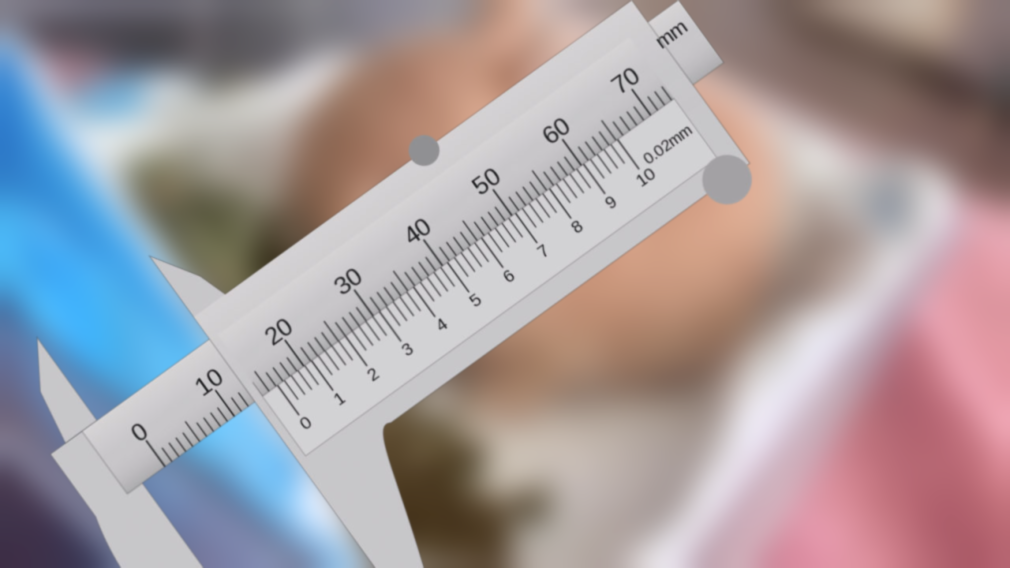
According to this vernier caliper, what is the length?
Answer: 16.2 mm
